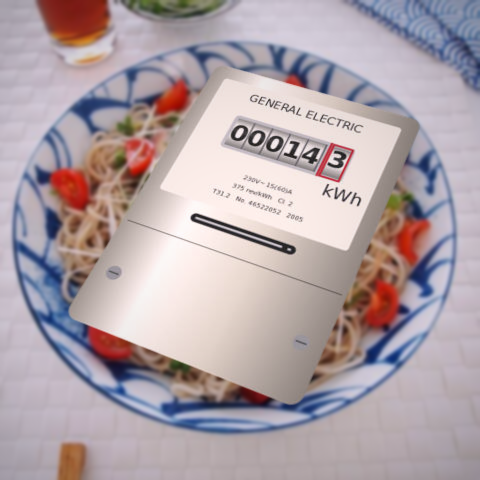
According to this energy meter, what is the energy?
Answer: 14.3 kWh
